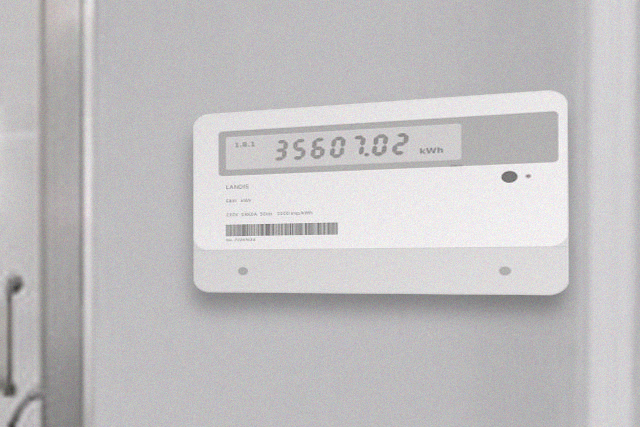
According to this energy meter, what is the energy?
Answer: 35607.02 kWh
